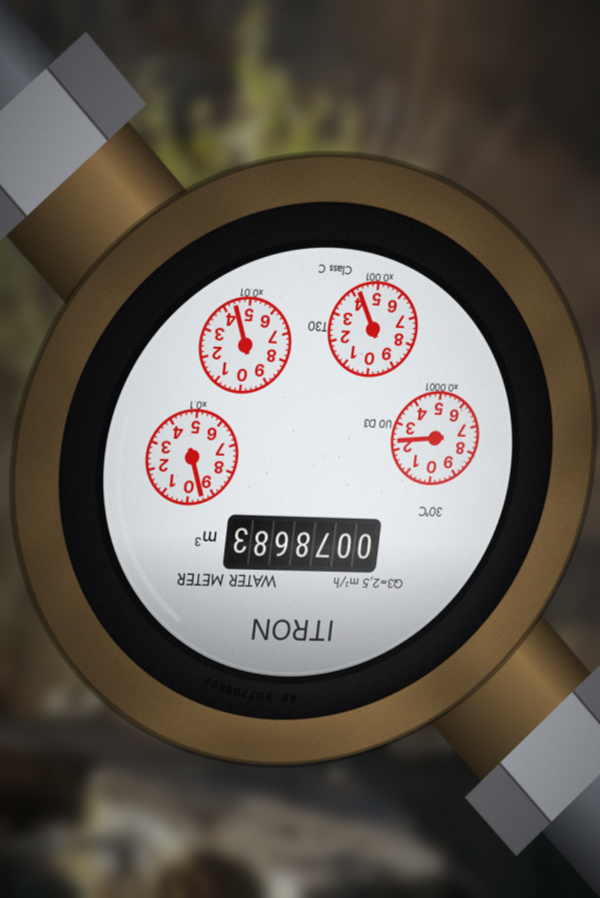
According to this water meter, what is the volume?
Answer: 78682.9442 m³
